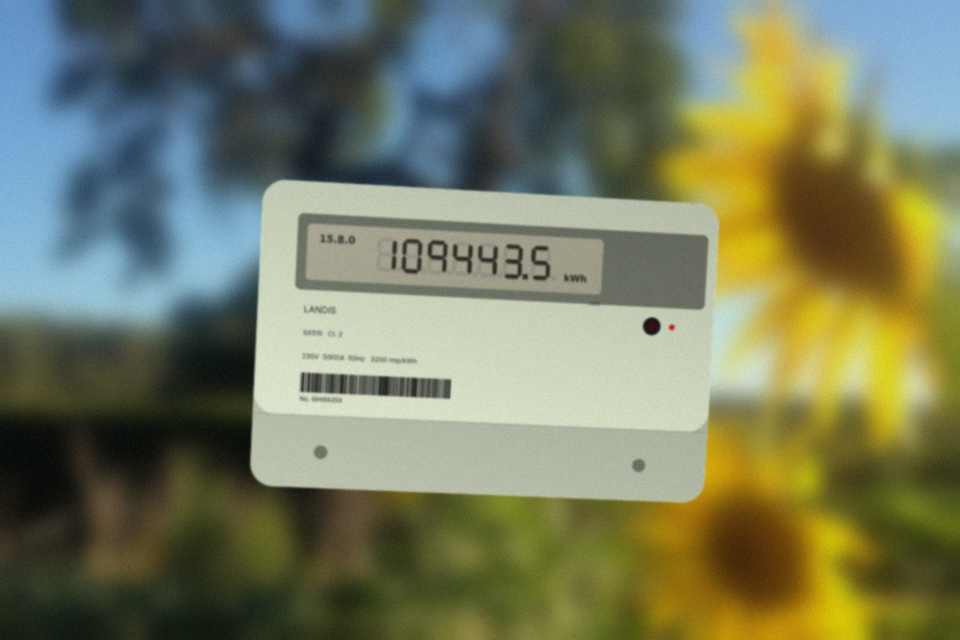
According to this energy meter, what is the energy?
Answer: 109443.5 kWh
